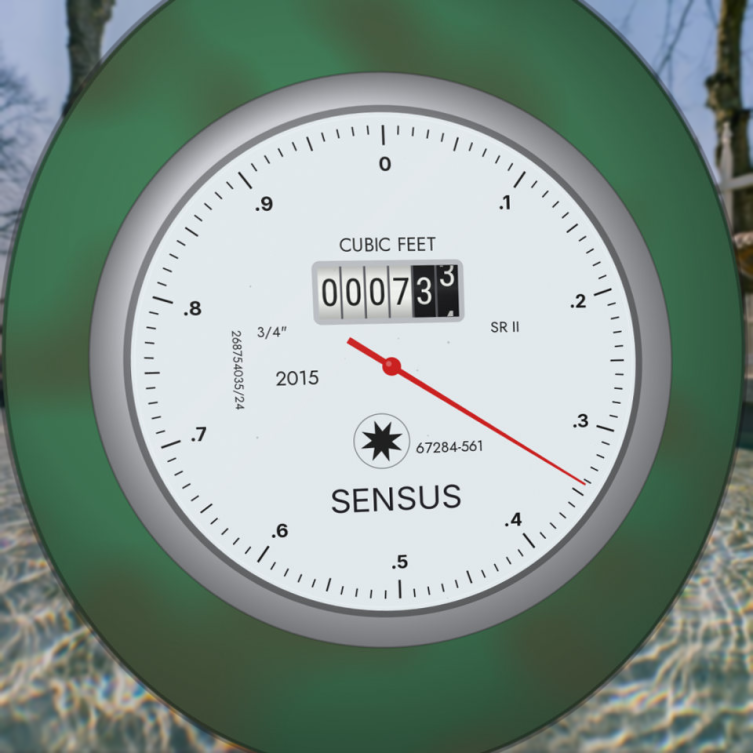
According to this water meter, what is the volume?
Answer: 733.34 ft³
